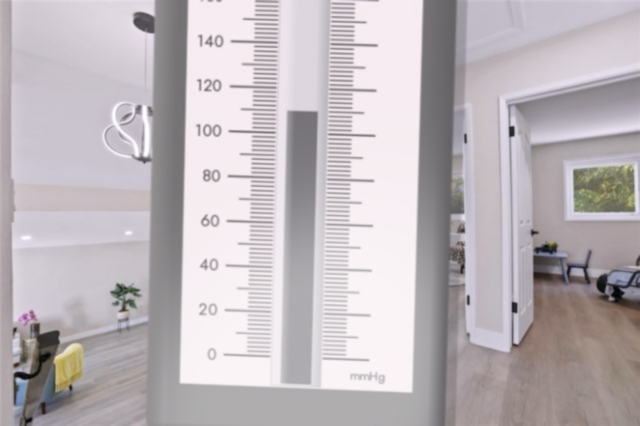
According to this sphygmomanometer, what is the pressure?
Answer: 110 mmHg
